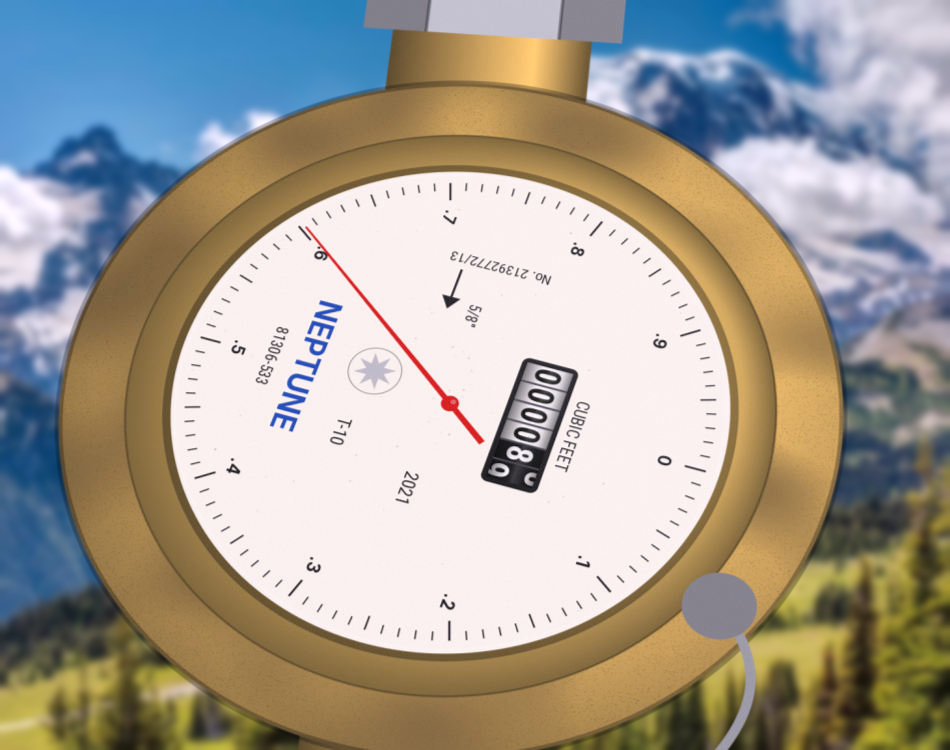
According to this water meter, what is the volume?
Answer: 88.60 ft³
